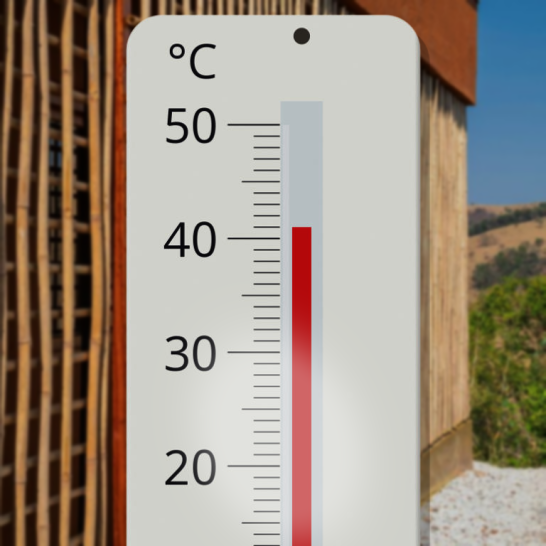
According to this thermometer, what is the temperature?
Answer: 41 °C
